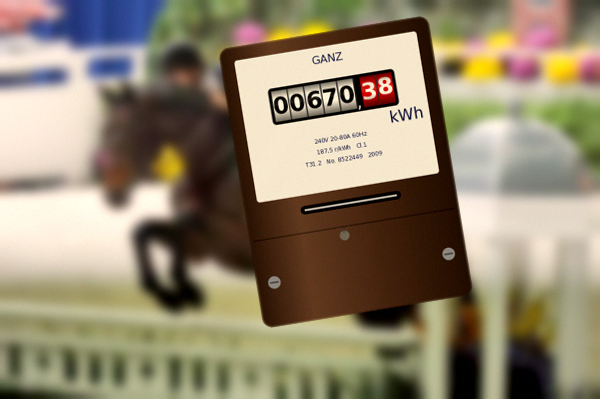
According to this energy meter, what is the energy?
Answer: 670.38 kWh
